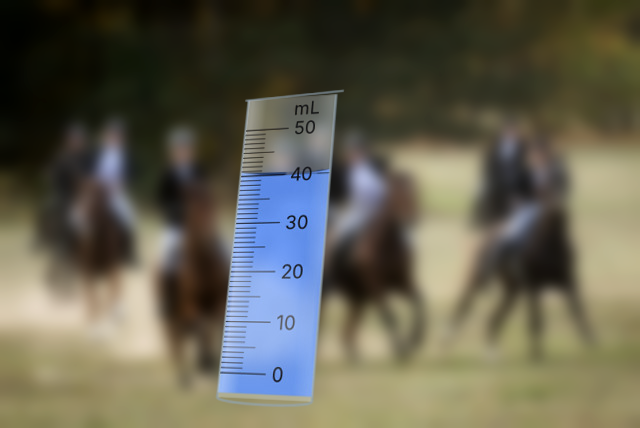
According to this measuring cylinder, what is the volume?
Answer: 40 mL
